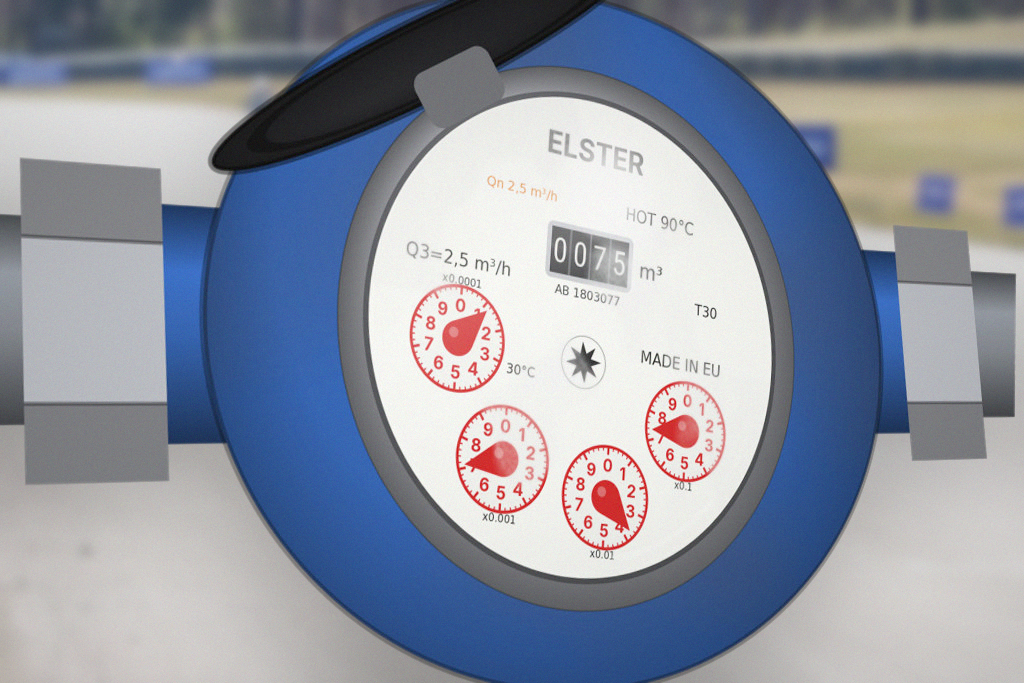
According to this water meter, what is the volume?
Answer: 75.7371 m³
